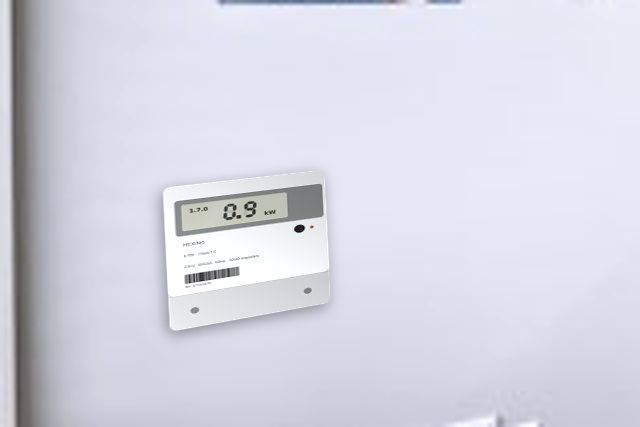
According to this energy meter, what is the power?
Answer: 0.9 kW
